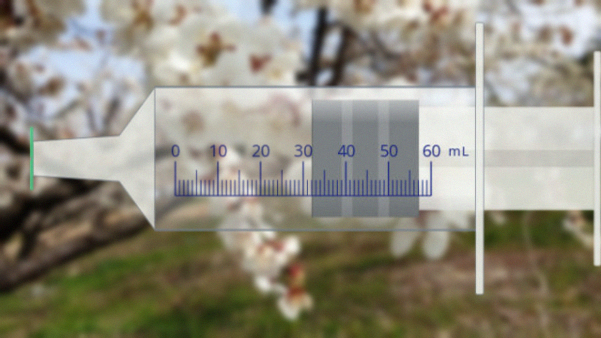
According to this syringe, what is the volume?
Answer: 32 mL
